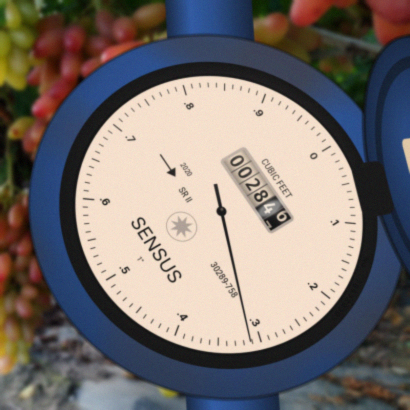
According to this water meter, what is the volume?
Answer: 2846.31 ft³
